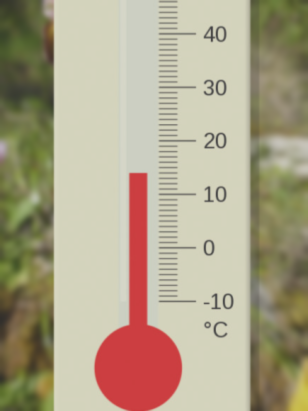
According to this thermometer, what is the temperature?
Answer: 14 °C
